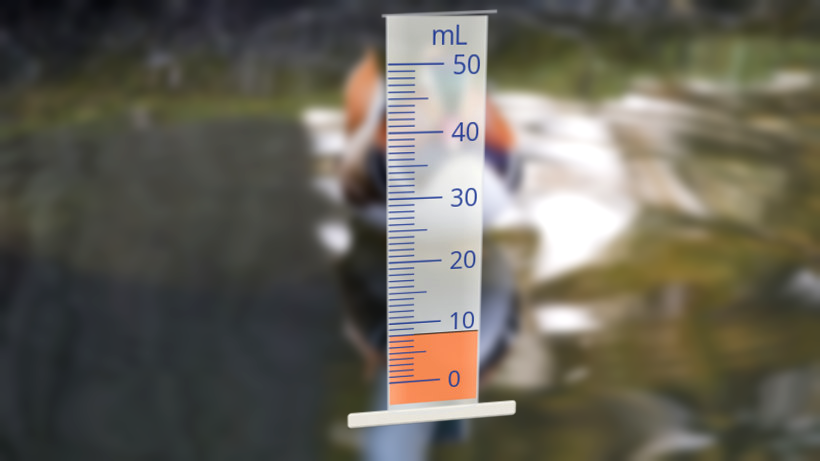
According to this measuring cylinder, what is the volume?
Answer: 8 mL
